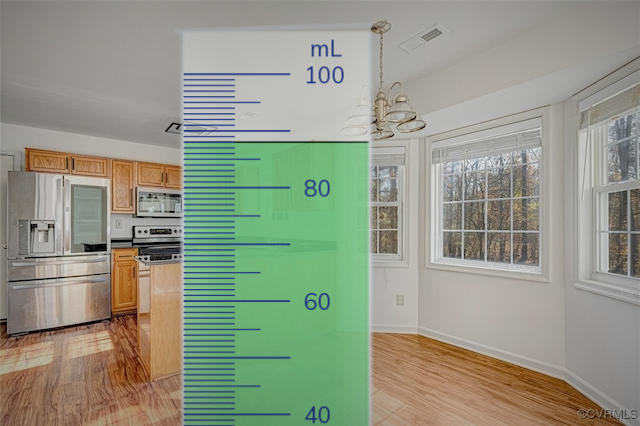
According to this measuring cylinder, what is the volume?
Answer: 88 mL
